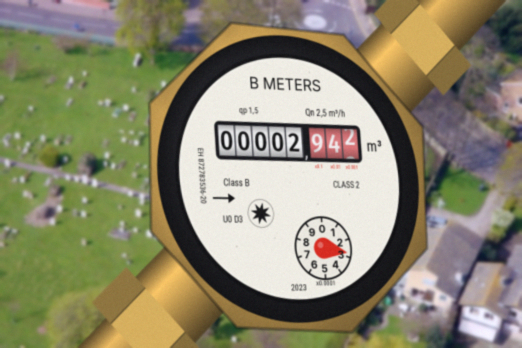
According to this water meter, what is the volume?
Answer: 2.9422 m³
